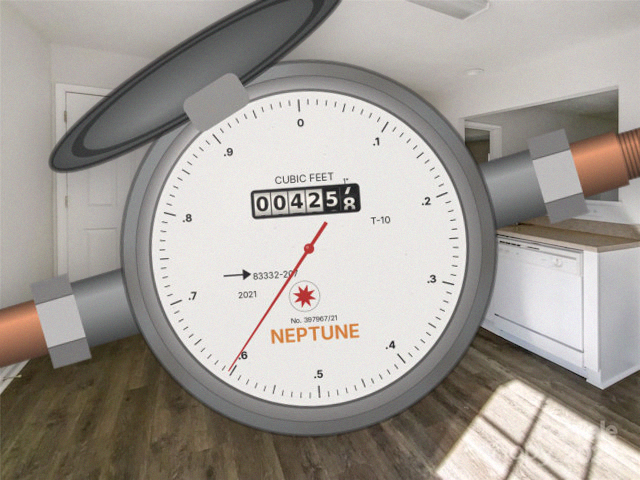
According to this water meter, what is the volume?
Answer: 4257.60 ft³
